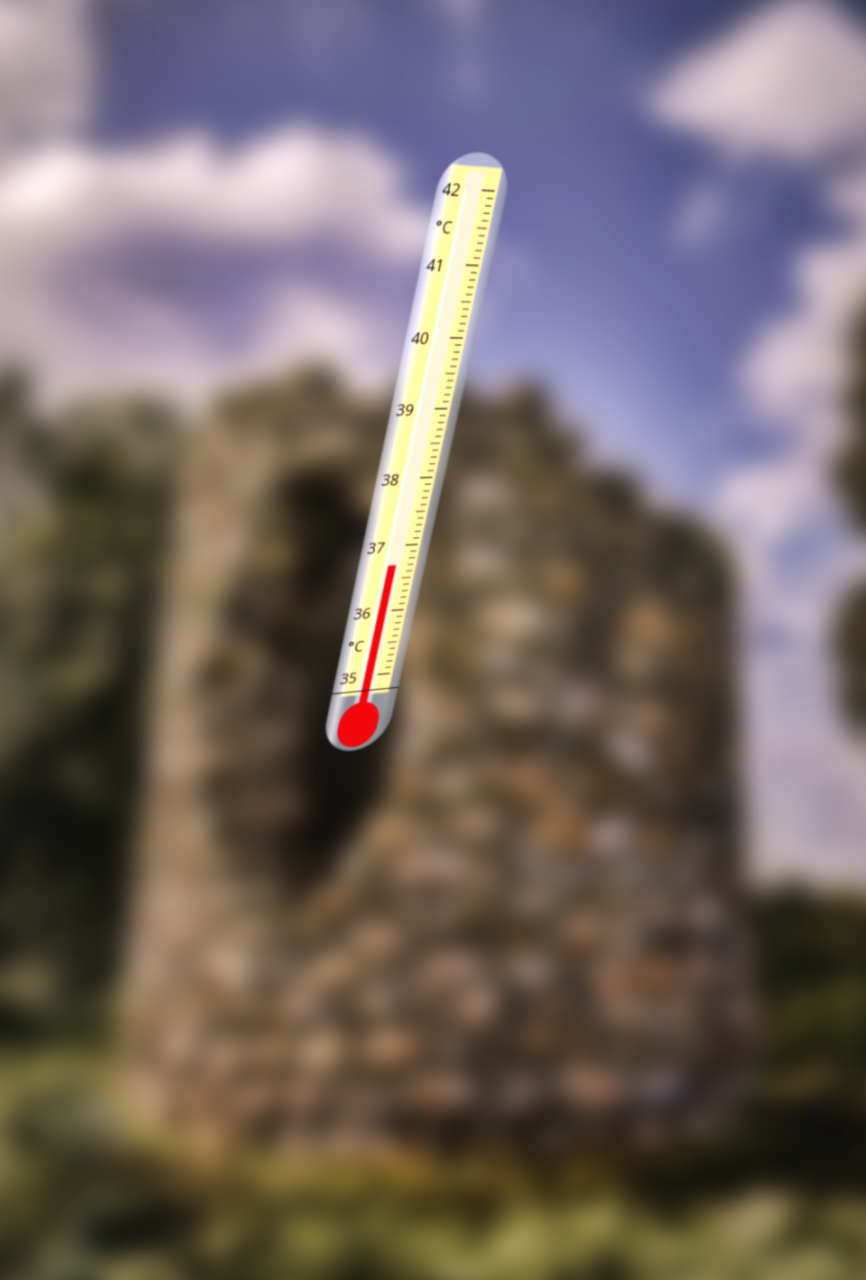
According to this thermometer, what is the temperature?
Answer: 36.7 °C
